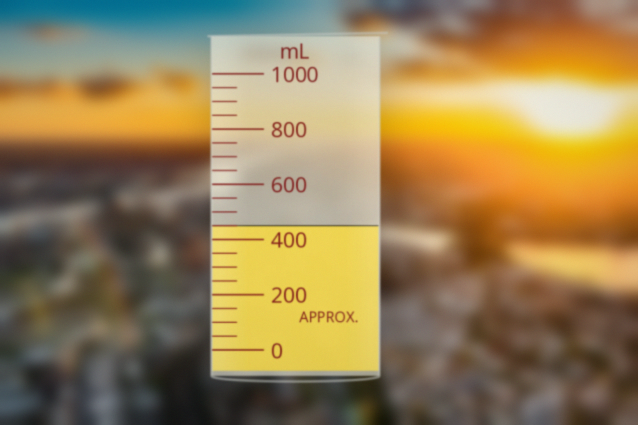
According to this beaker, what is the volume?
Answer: 450 mL
